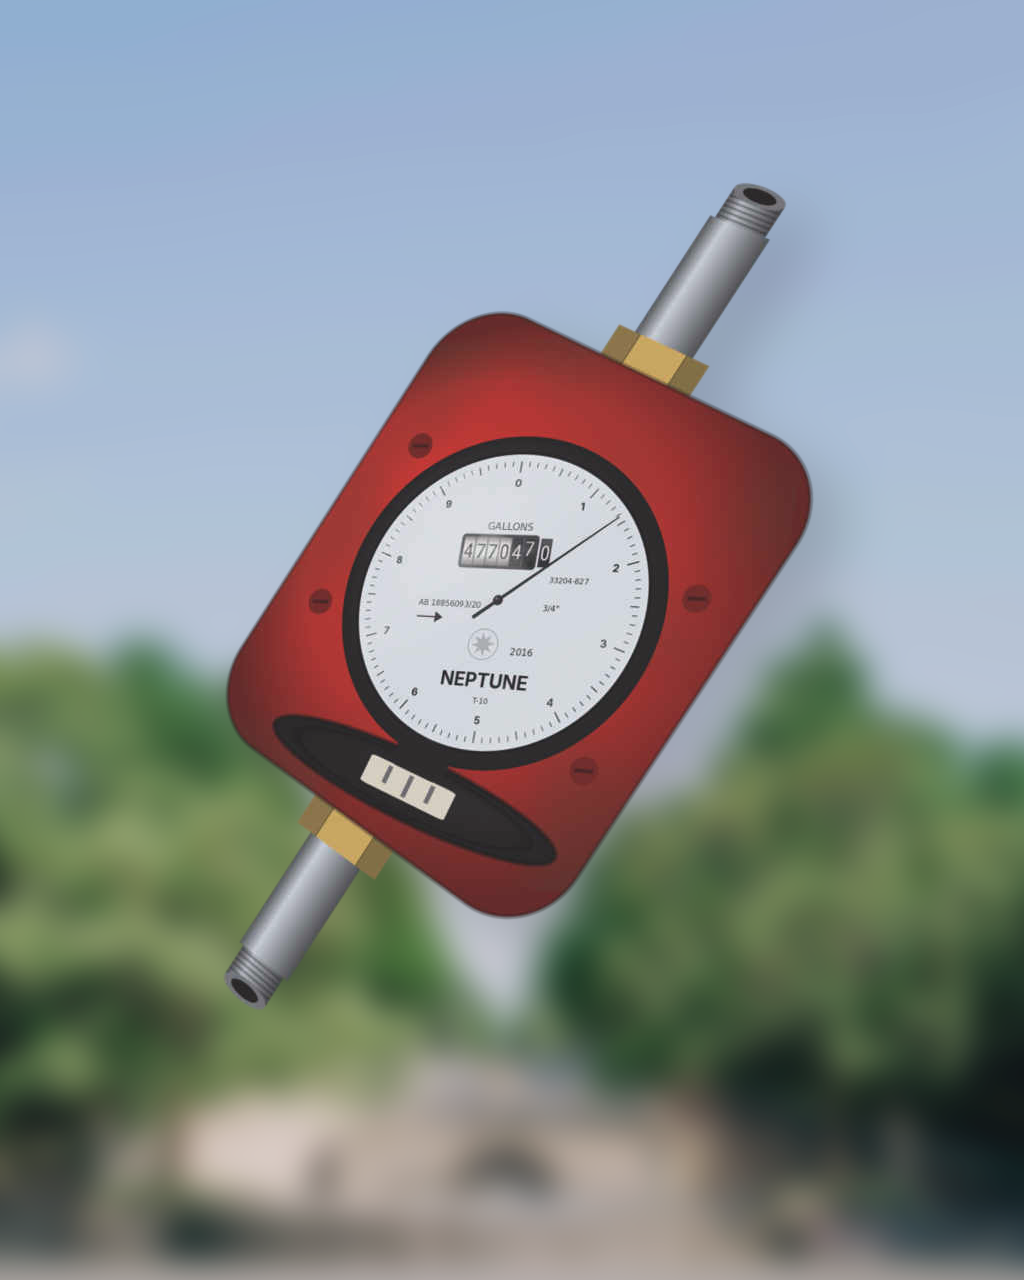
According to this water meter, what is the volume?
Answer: 4770471.4 gal
